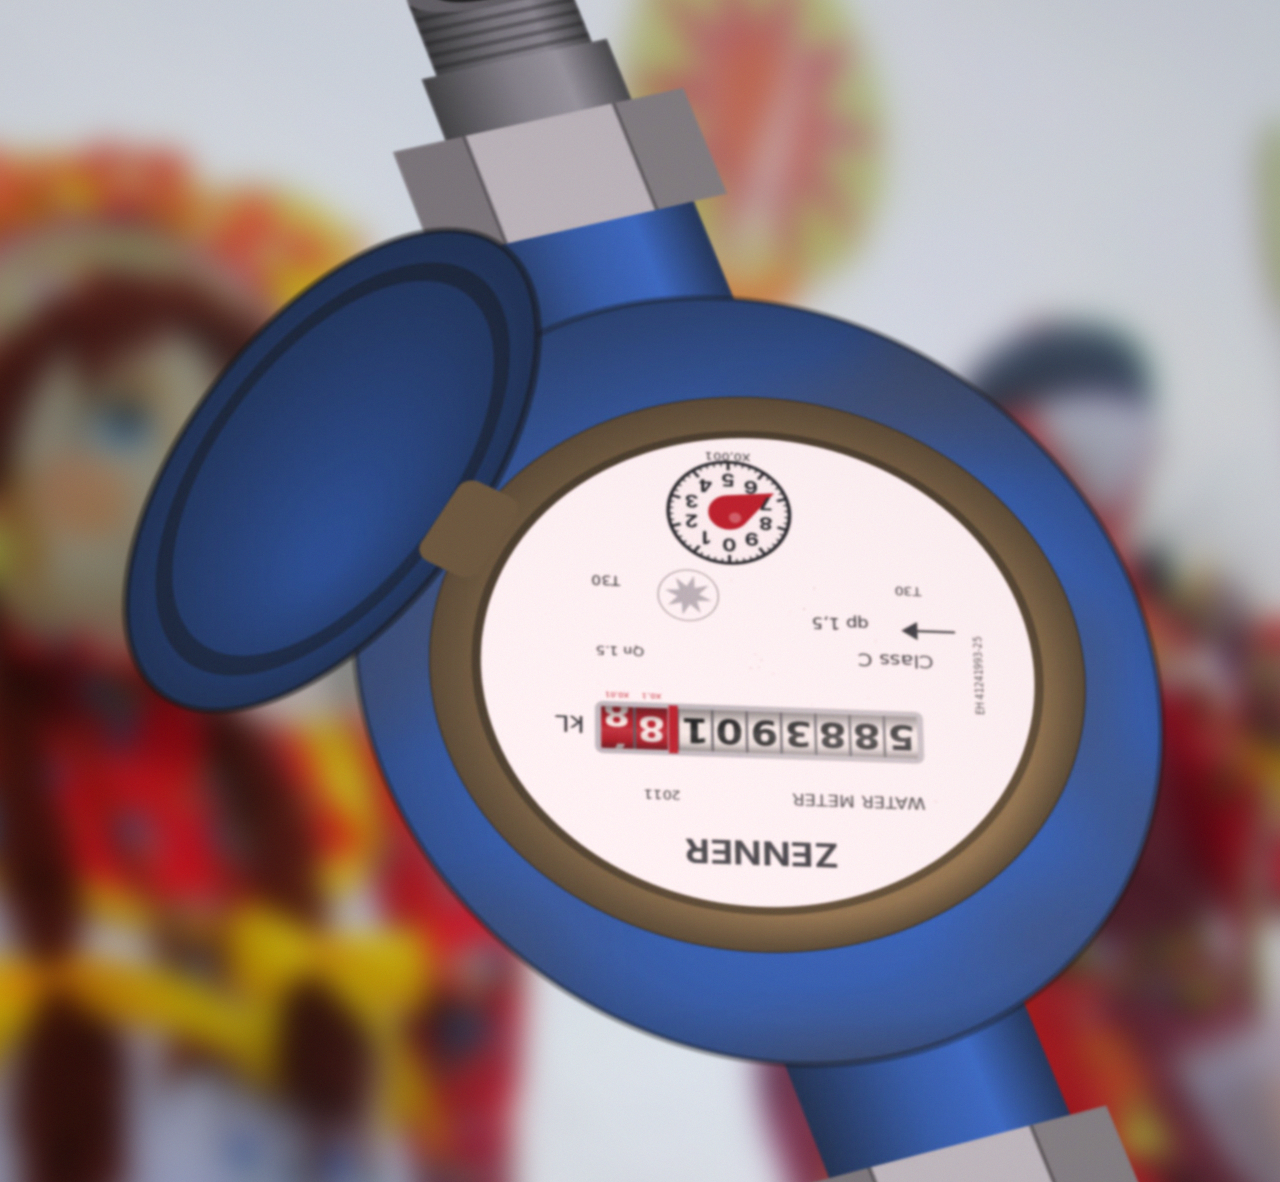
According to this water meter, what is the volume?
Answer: 5883901.876 kL
